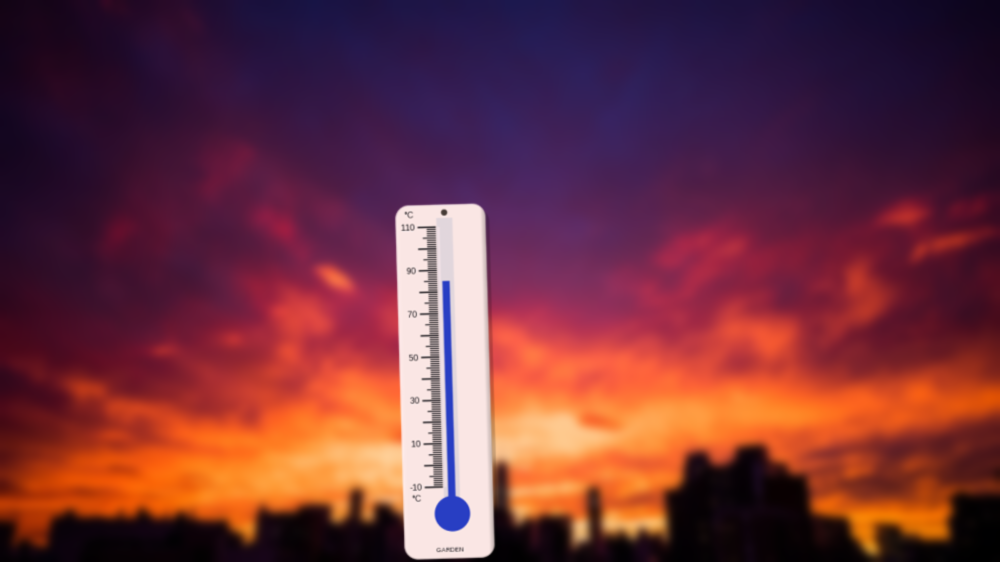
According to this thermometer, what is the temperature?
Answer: 85 °C
